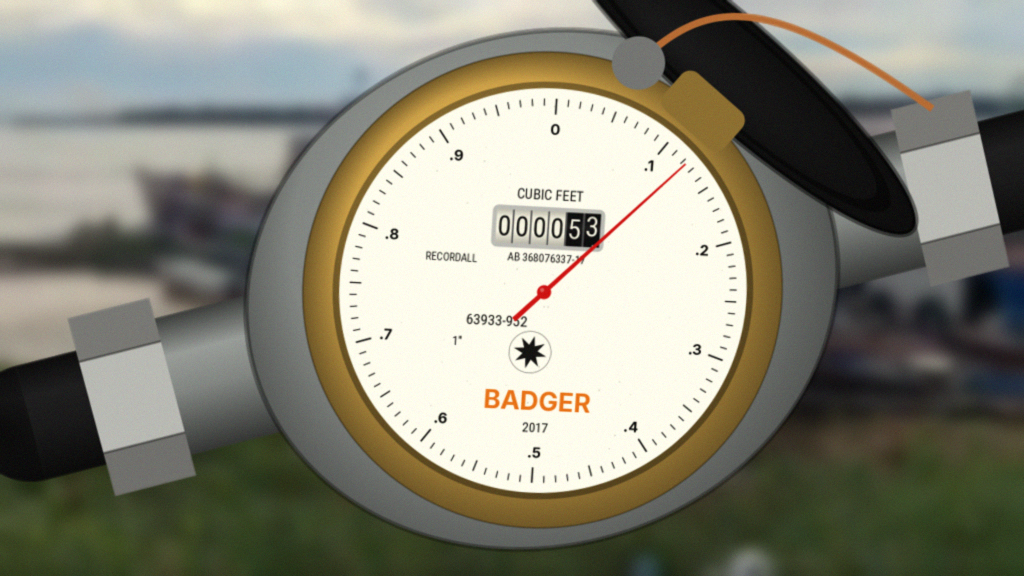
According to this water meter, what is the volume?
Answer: 53.12 ft³
